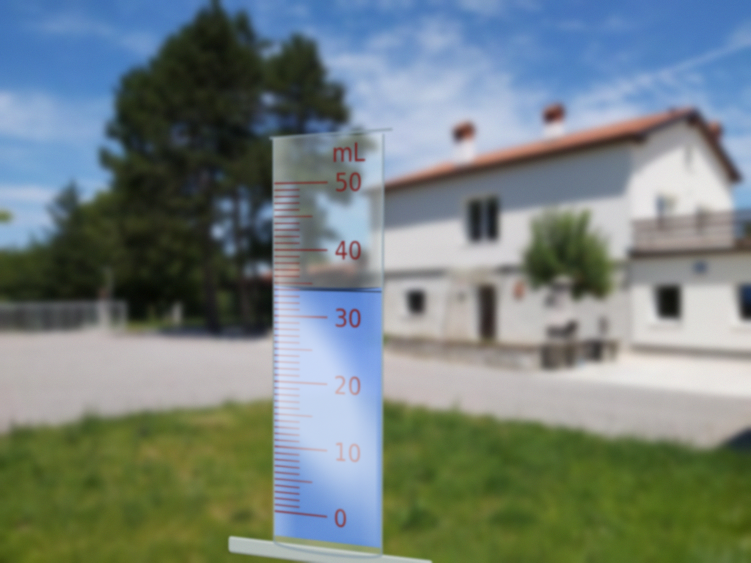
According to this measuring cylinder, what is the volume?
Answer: 34 mL
